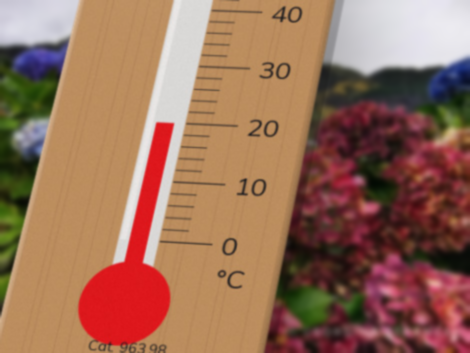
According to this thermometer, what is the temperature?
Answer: 20 °C
